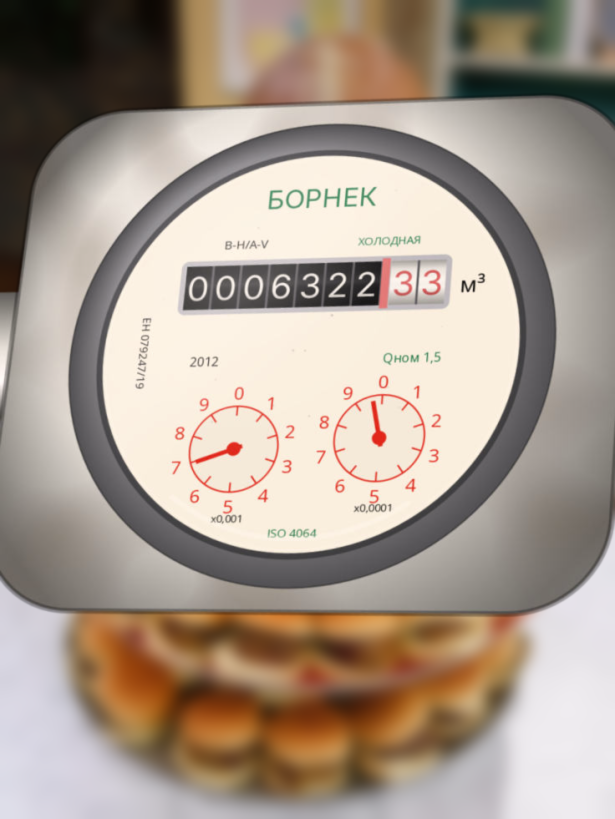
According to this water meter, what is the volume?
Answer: 6322.3369 m³
